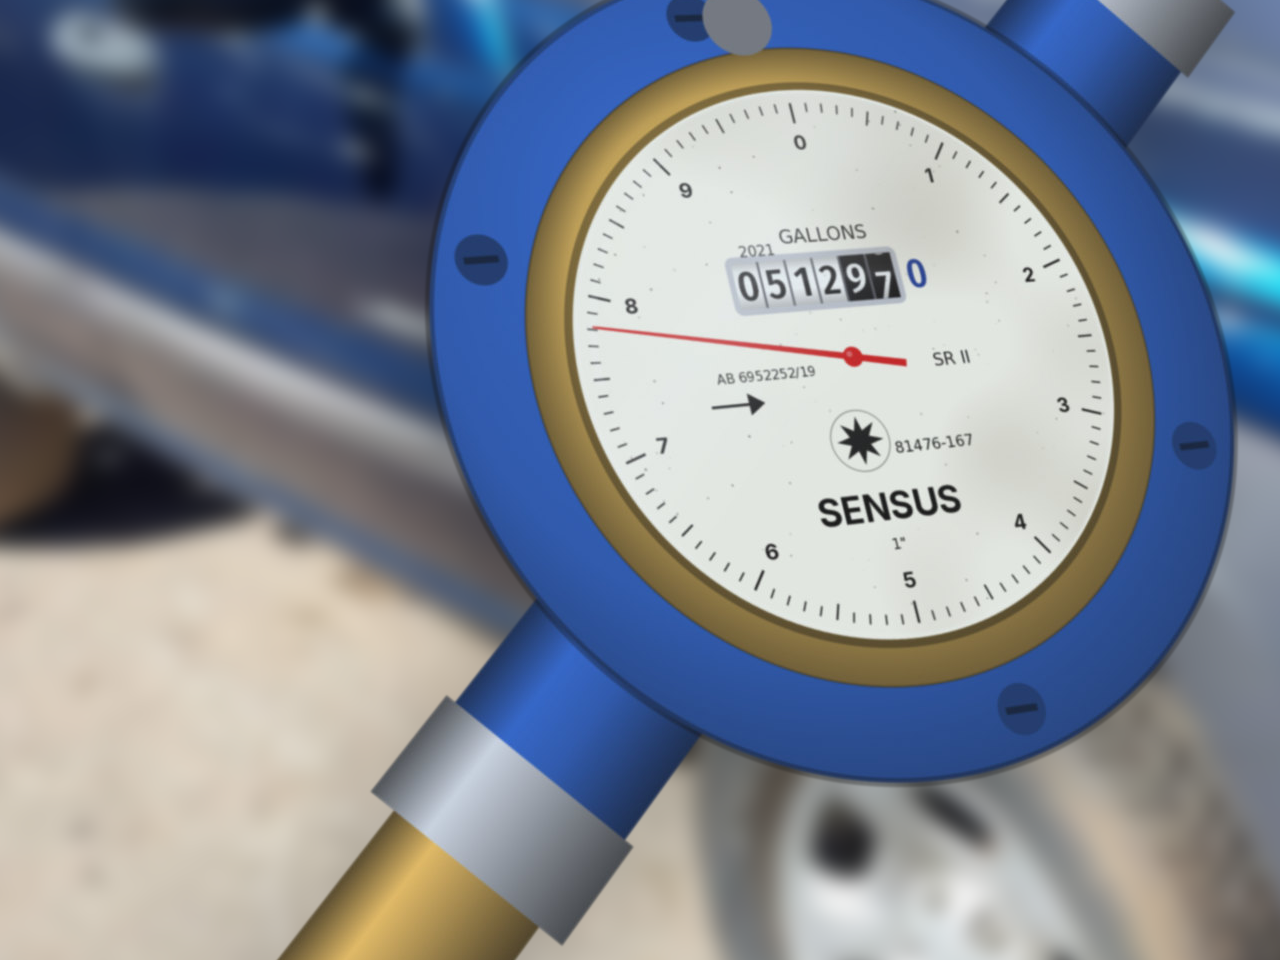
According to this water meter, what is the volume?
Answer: 512967.8 gal
